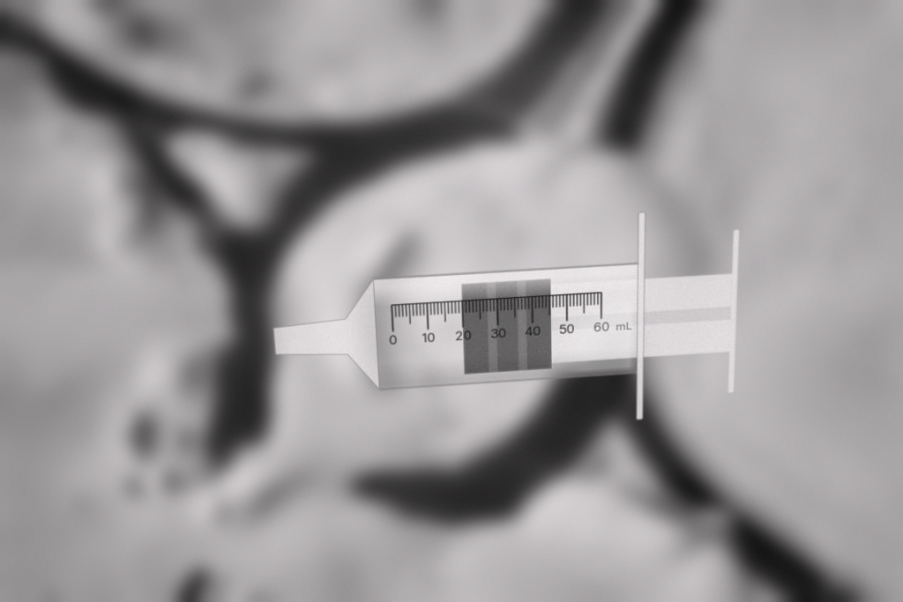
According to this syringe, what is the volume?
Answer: 20 mL
